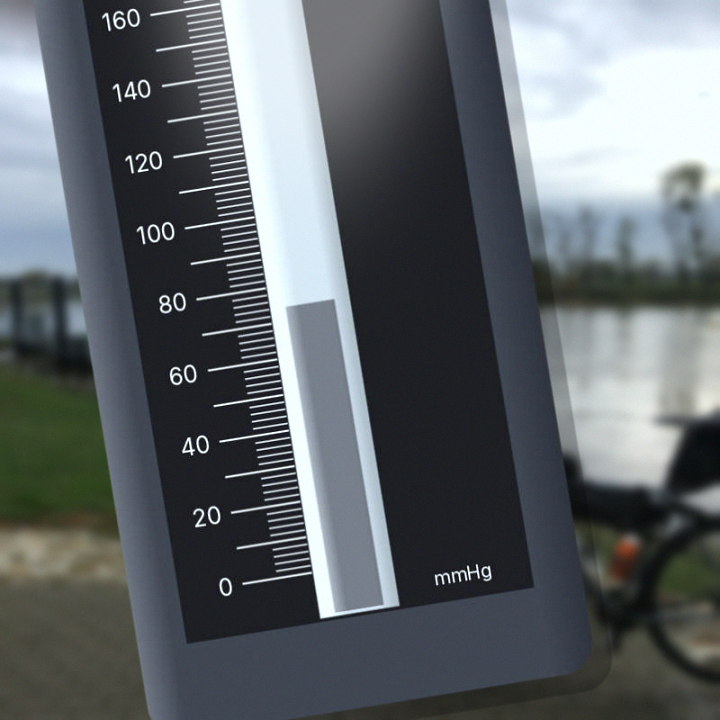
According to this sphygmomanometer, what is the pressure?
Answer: 74 mmHg
